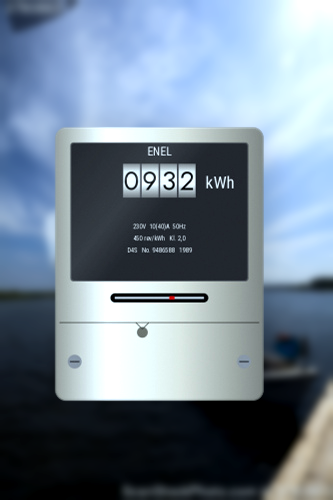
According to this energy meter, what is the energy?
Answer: 932 kWh
